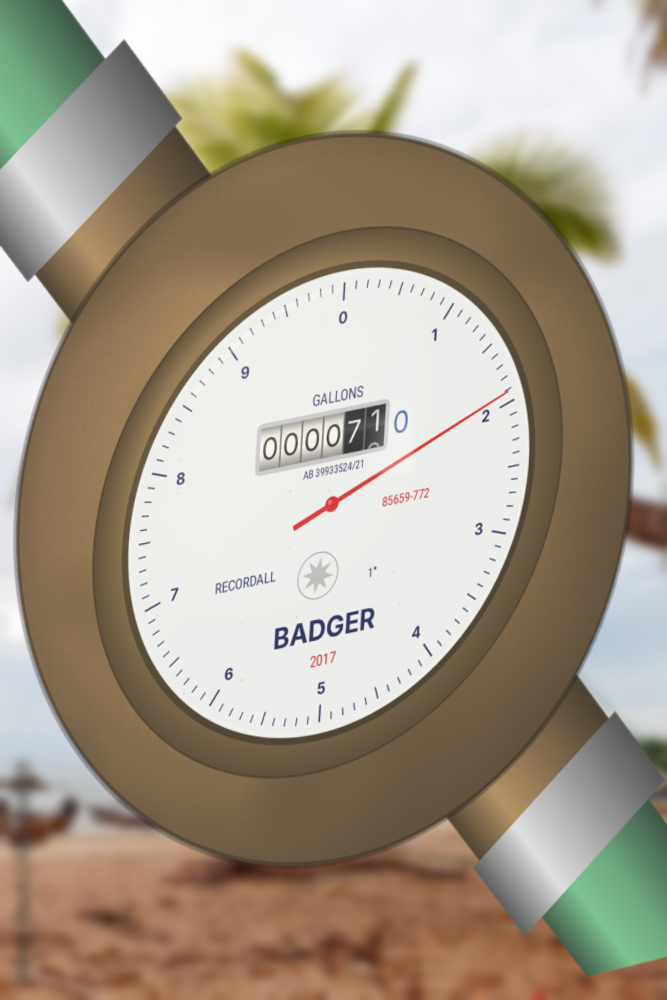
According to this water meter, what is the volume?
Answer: 711.9 gal
